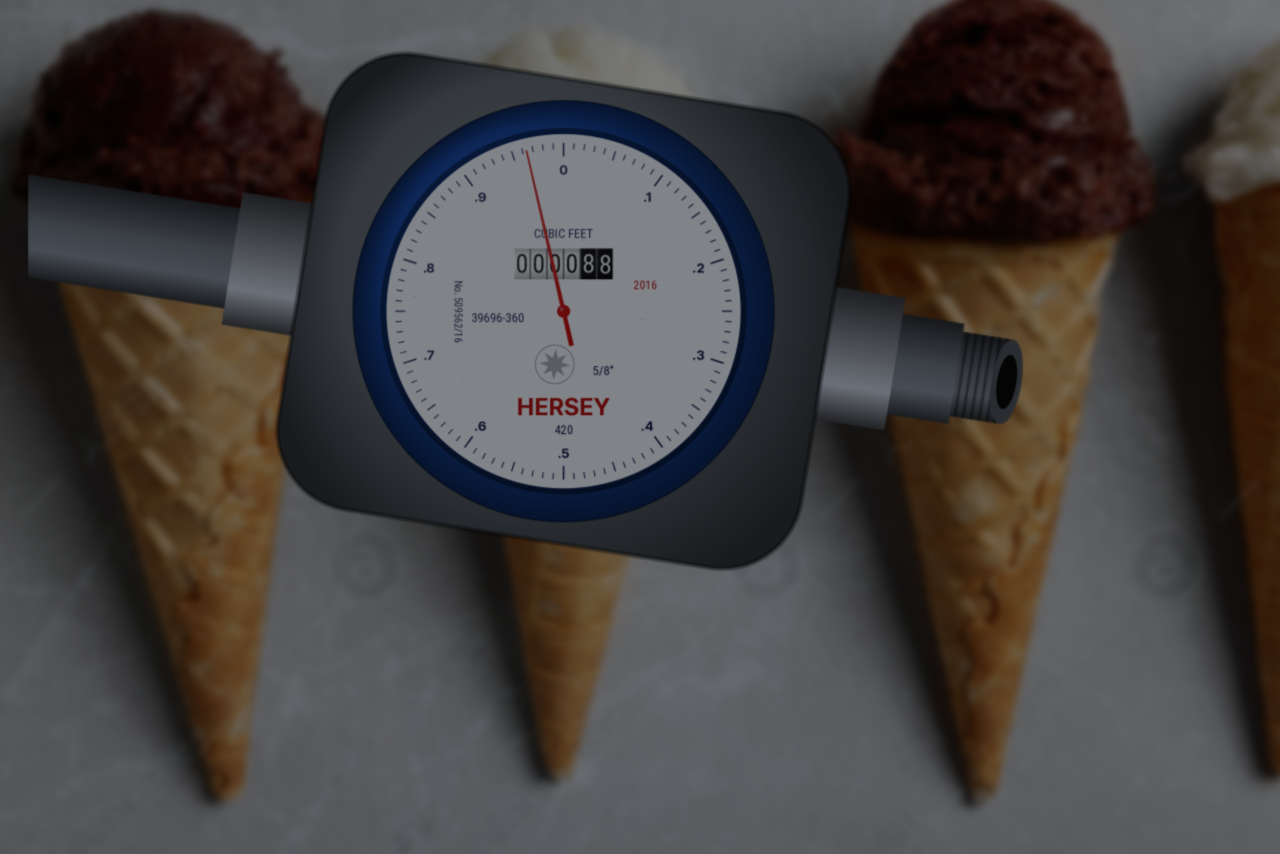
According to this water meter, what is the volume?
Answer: 87.96 ft³
